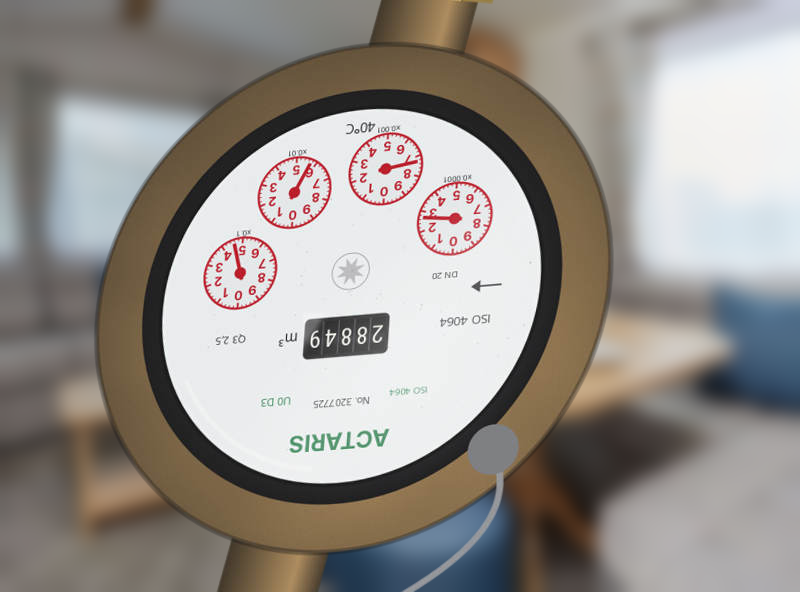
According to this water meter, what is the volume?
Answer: 28849.4572 m³
